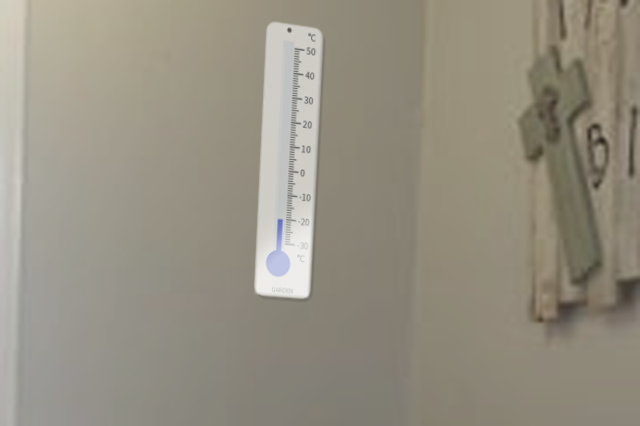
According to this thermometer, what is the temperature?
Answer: -20 °C
